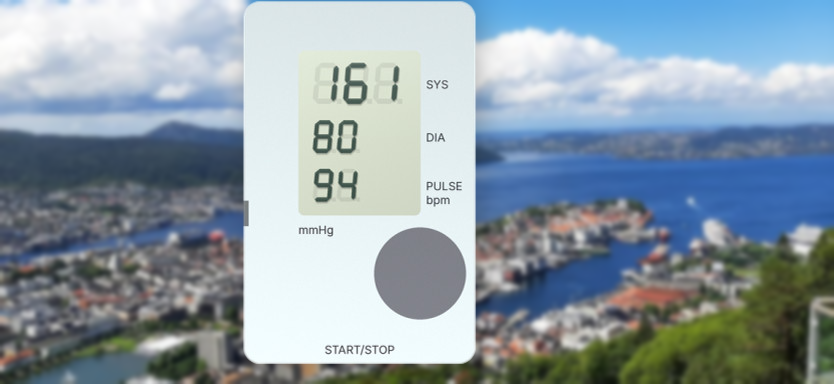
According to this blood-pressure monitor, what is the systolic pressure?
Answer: 161 mmHg
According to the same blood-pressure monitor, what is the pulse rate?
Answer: 94 bpm
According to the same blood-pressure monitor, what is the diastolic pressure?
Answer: 80 mmHg
